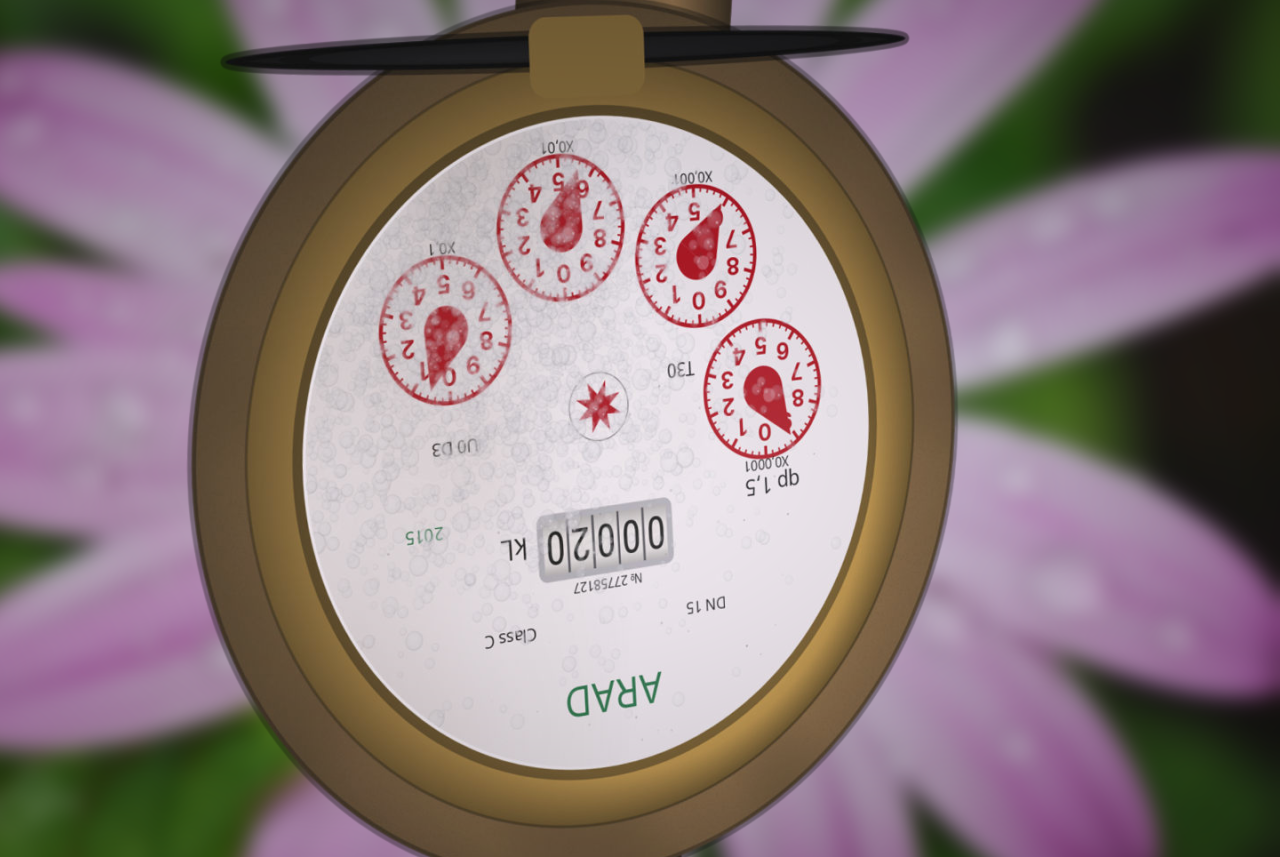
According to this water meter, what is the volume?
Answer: 20.0559 kL
